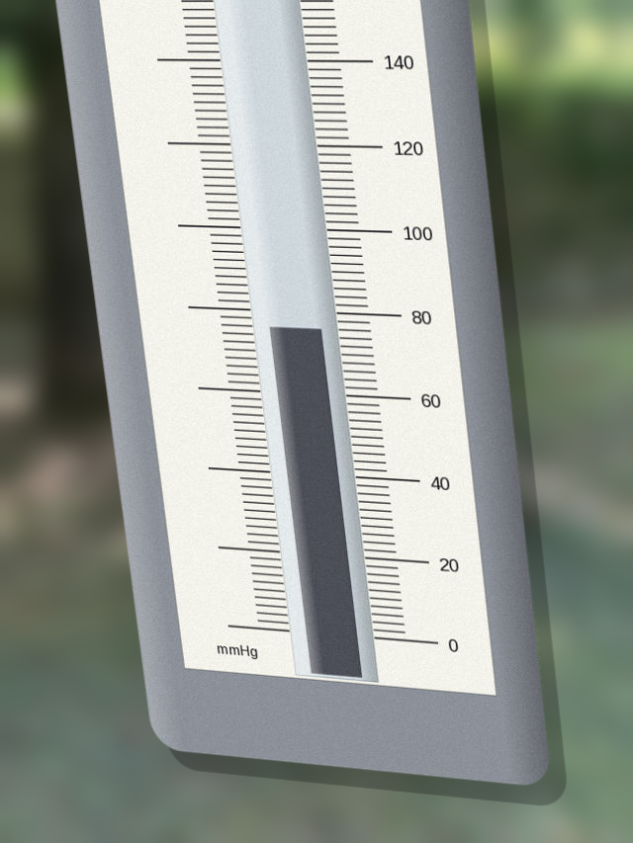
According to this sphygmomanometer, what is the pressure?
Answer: 76 mmHg
